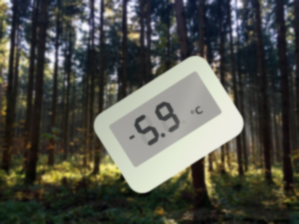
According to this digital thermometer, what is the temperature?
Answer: -5.9 °C
